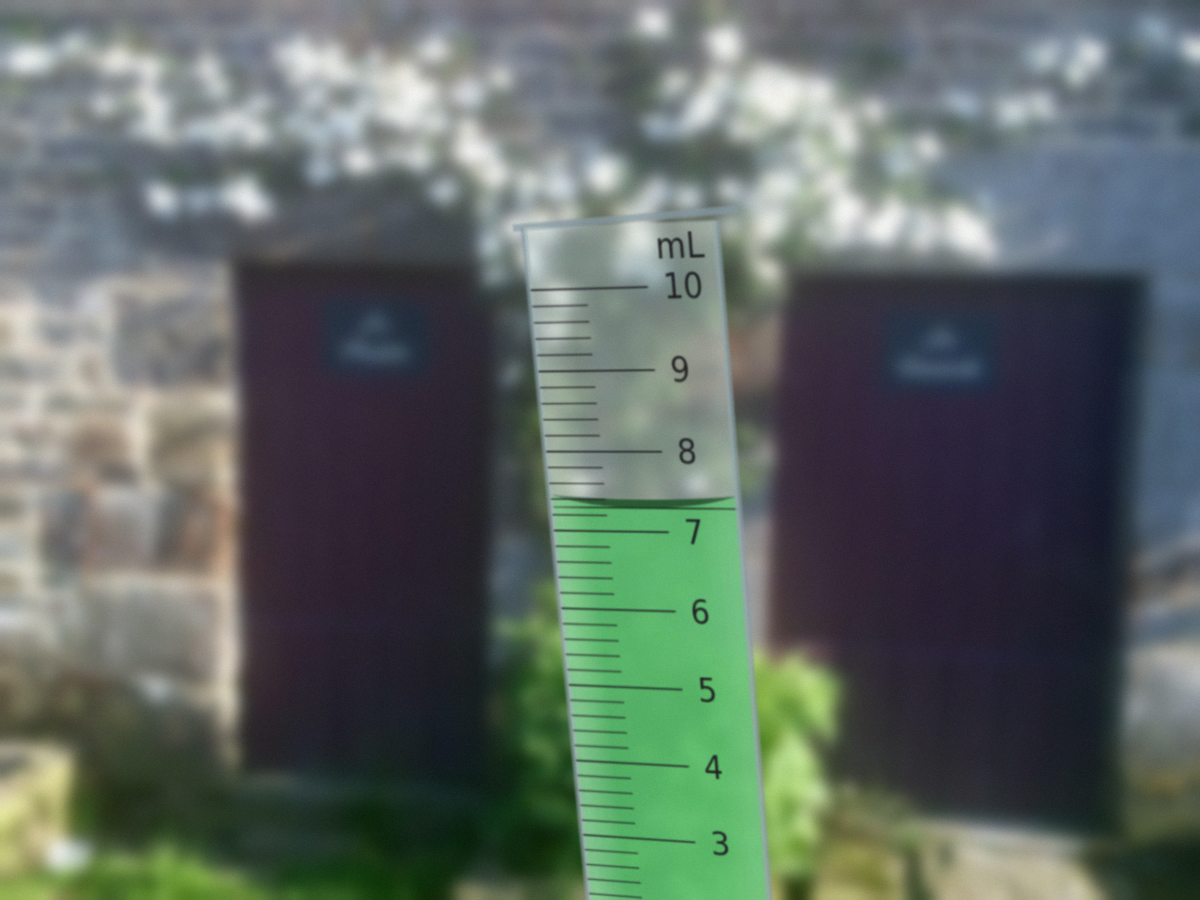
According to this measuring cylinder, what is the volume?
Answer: 7.3 mL
